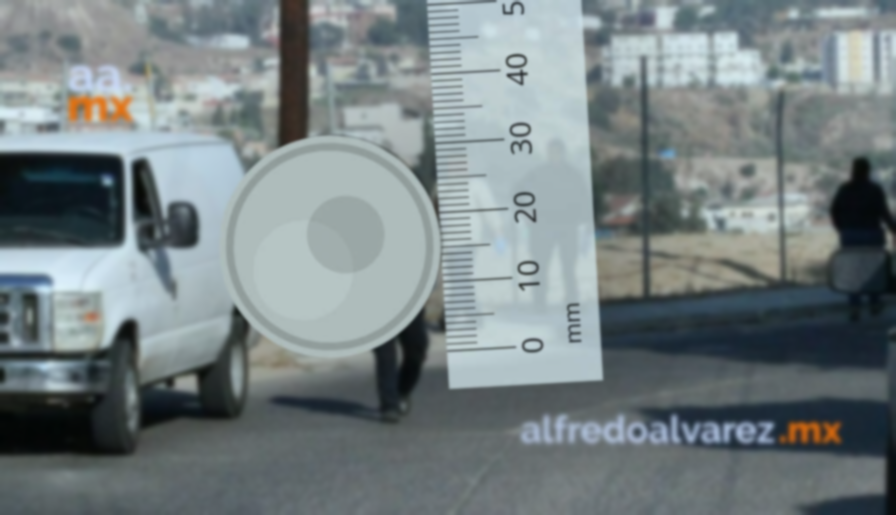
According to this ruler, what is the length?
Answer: 32 mm
